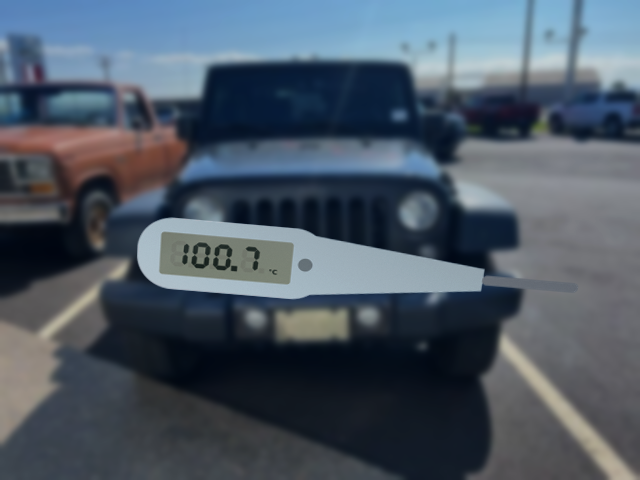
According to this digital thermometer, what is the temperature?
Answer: 100.7 °C
